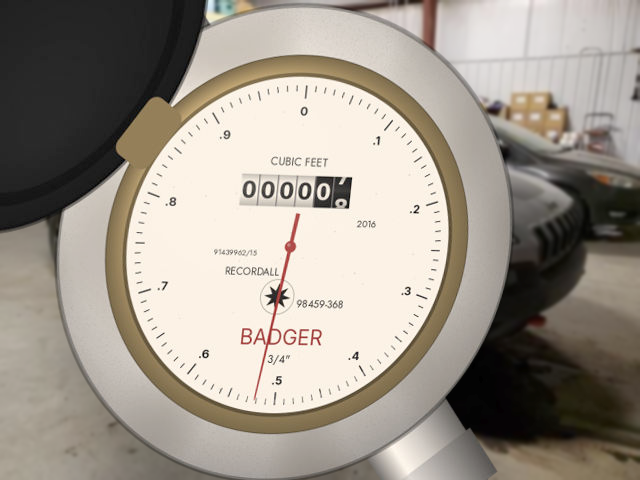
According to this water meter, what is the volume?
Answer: 7.52 ft³
